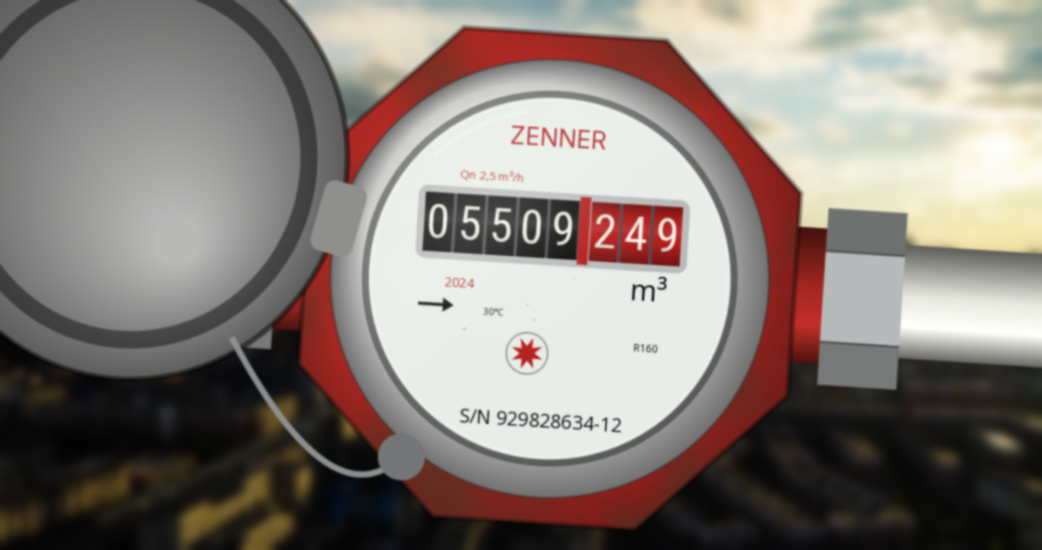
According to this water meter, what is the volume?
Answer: 5509.249 m³
